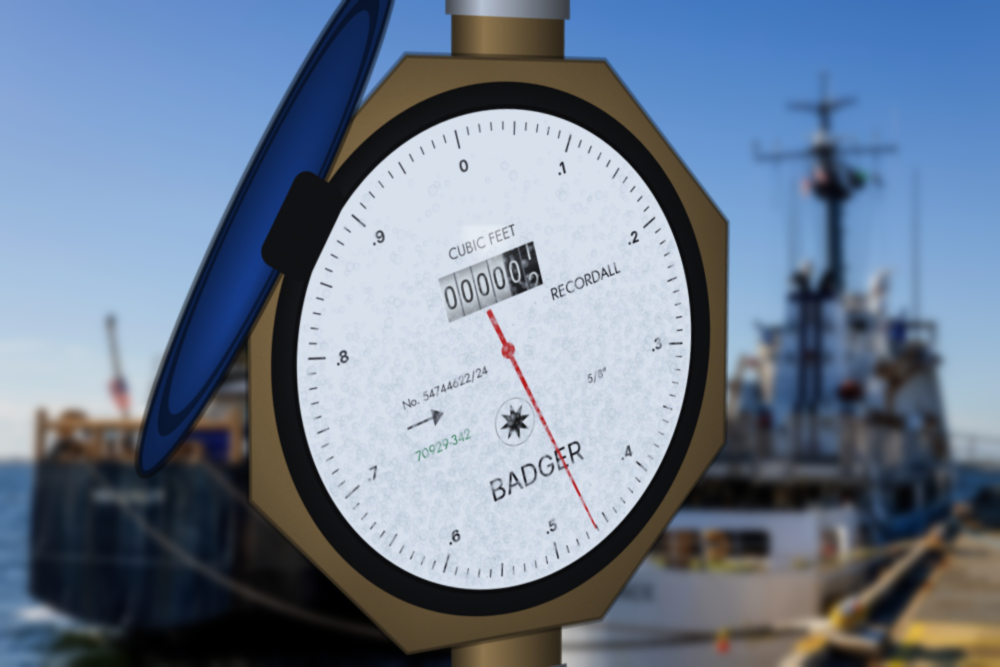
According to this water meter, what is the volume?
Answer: 1.46 ft³
